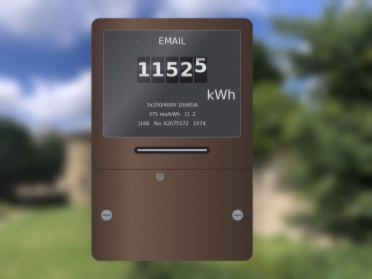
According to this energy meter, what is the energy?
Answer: 11525 kWh
